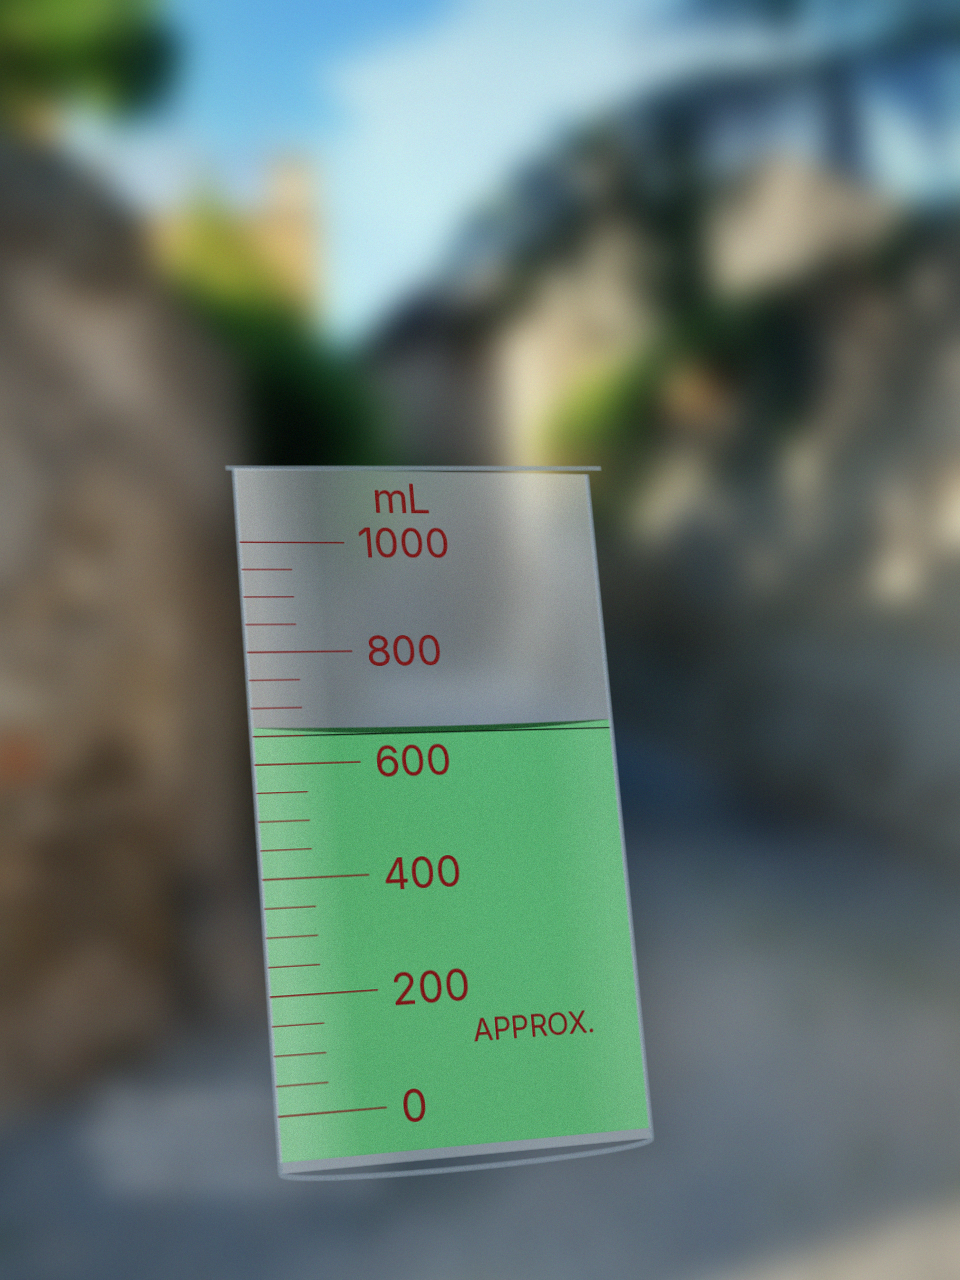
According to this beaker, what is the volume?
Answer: 650 mL
